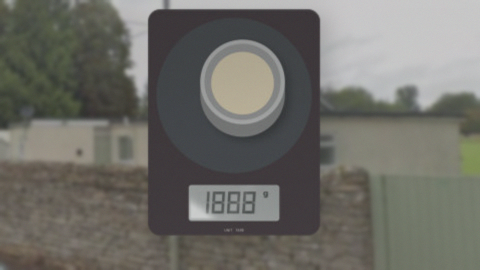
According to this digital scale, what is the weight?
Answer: 1888 g
